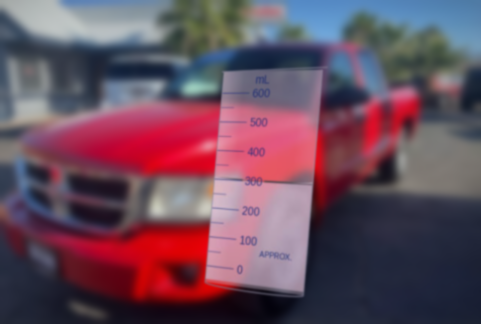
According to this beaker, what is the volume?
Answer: 300 mL
